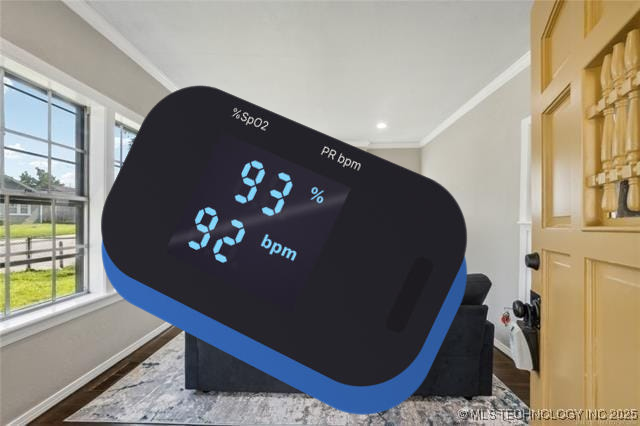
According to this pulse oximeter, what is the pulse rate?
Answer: 92 bpm
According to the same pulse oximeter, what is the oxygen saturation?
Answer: 93 %
